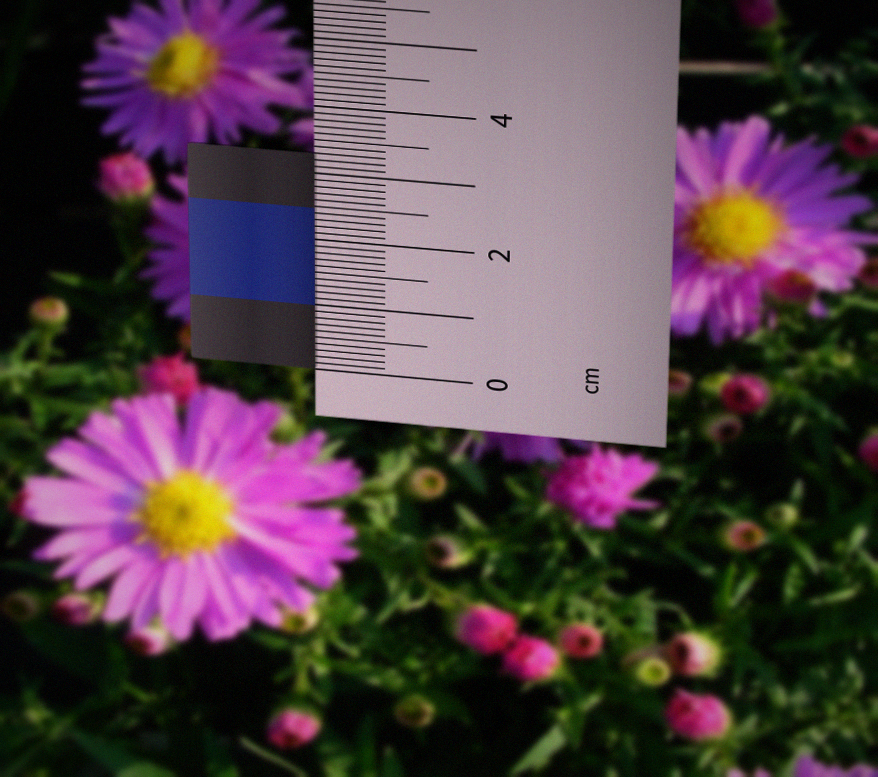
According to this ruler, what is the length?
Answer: 3.3 cm
